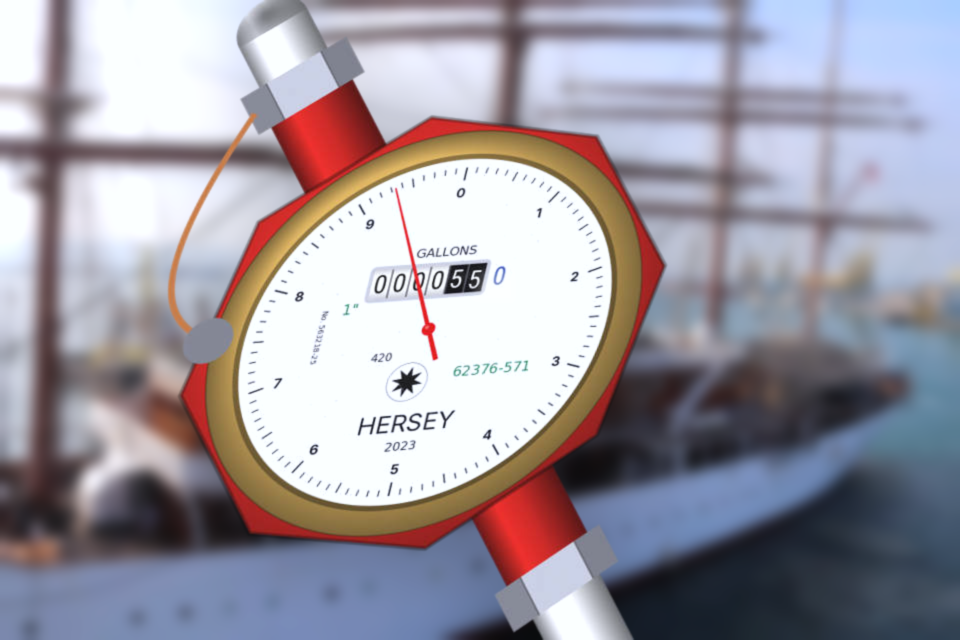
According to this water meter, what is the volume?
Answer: 549.3 gal
